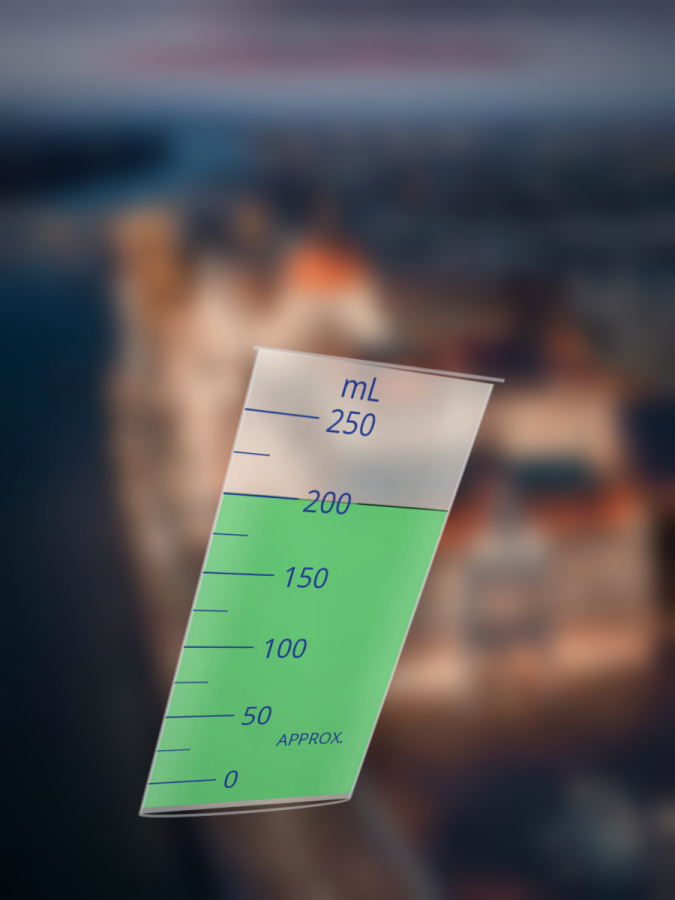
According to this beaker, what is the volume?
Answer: 200 mL
